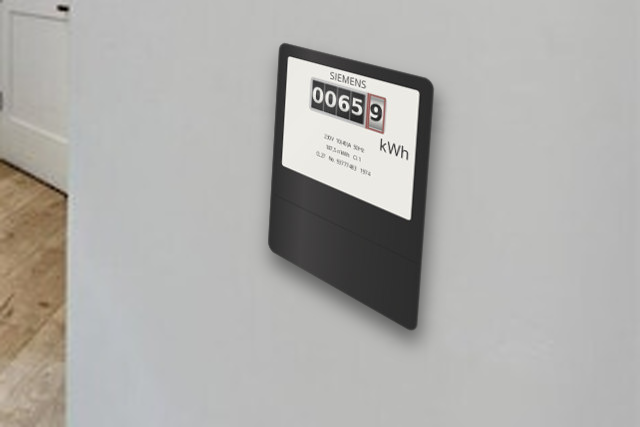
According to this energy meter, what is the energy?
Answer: 65.9 kWh
